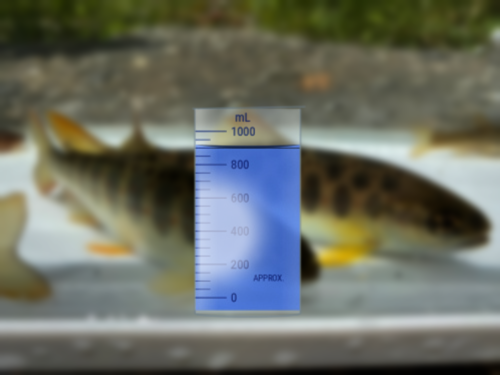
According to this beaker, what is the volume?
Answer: 900 mL
